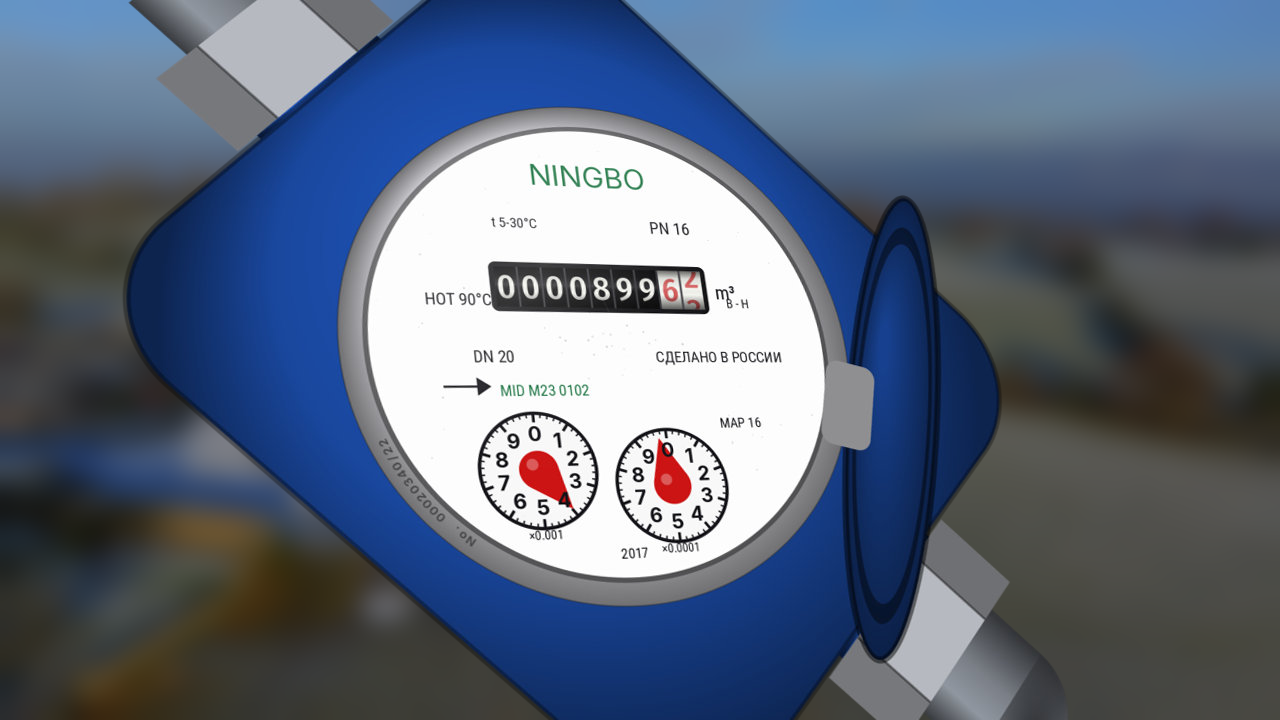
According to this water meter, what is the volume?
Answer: 899.6239 m³
